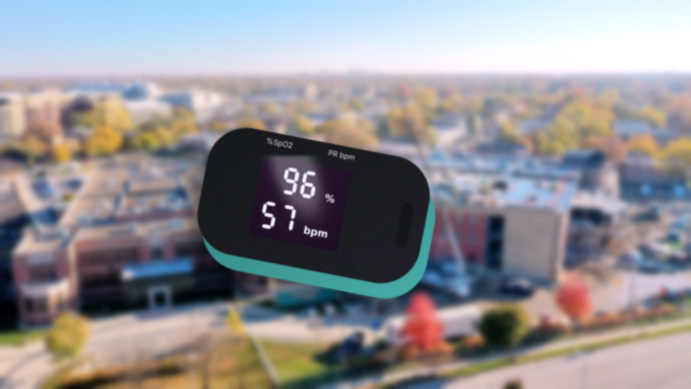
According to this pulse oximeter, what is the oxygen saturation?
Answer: 96 %
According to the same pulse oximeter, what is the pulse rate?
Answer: 57 bpm
